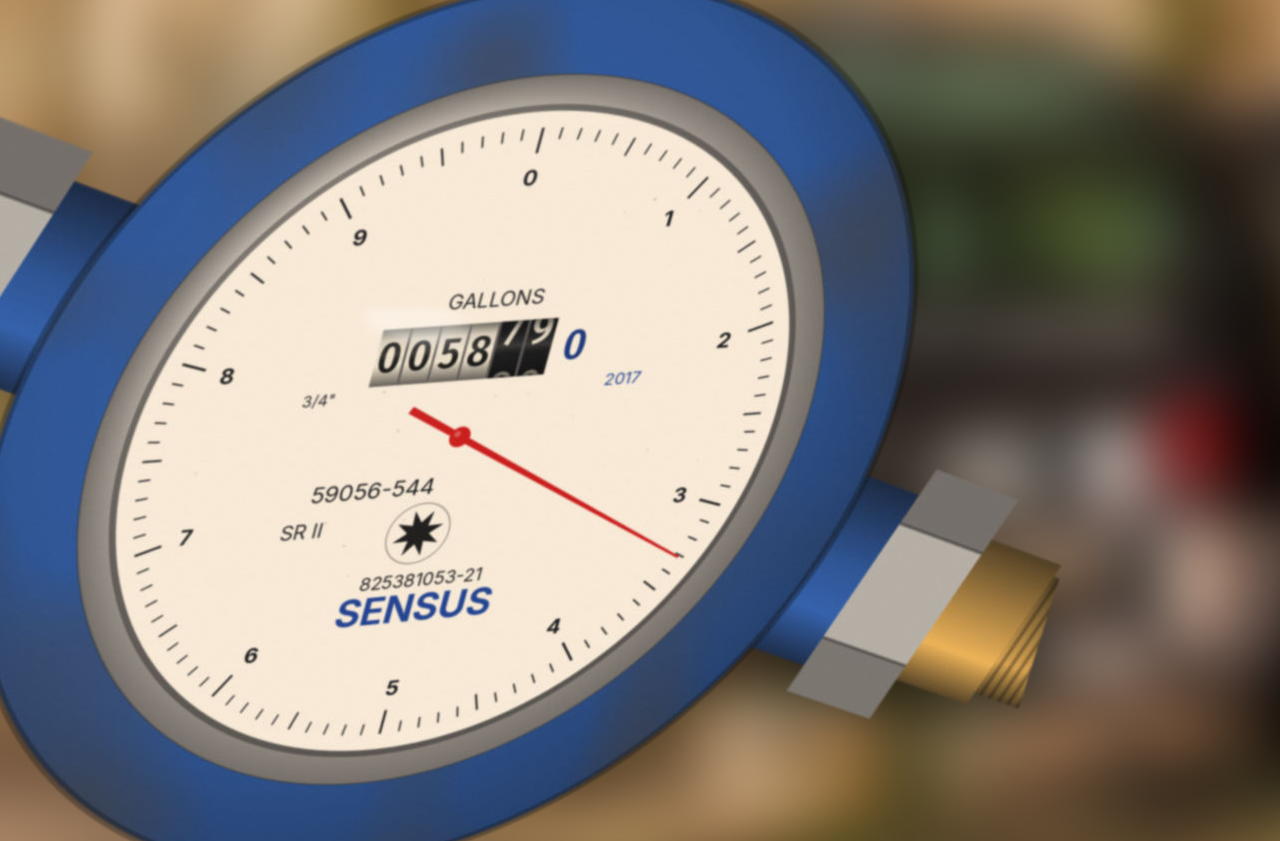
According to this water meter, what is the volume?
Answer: 58793.3 gal
